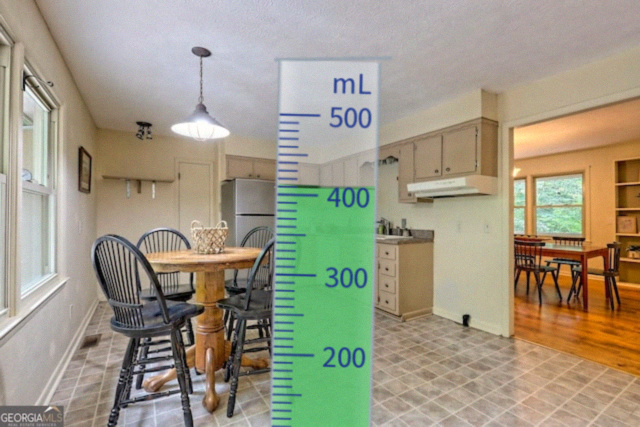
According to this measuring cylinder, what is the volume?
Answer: 410 mL
